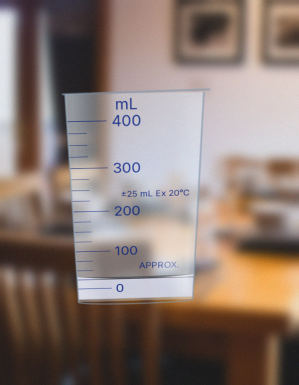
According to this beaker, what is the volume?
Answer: 25 mL
